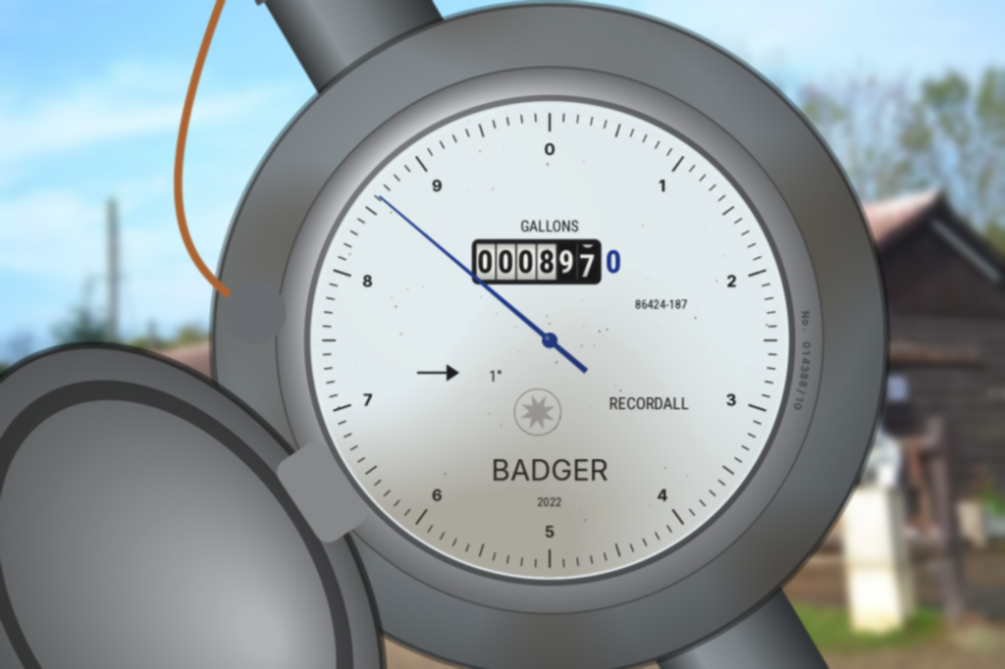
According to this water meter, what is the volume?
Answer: 8968.6 gal
